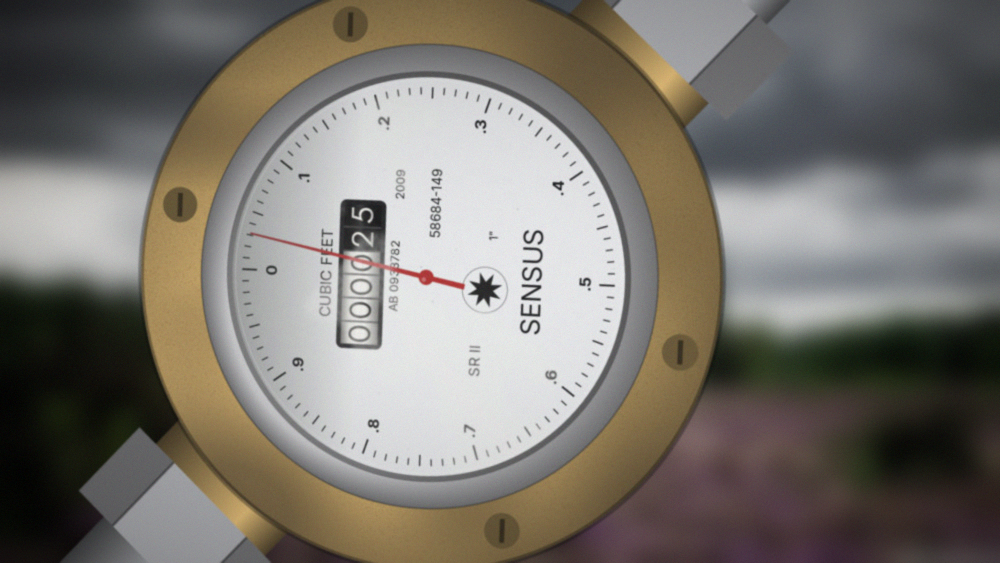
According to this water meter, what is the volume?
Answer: 25.03 ft³
